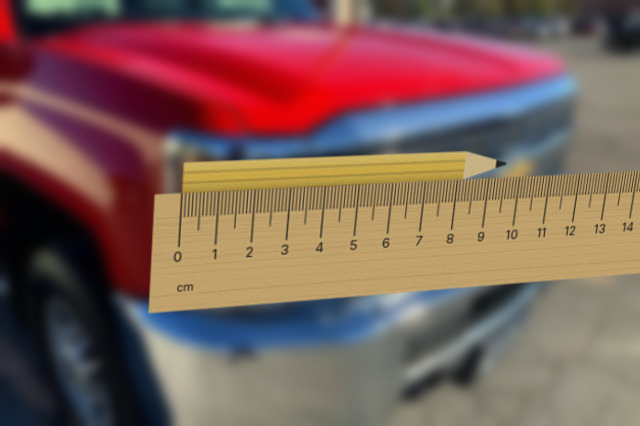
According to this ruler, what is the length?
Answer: 9.5 cm
